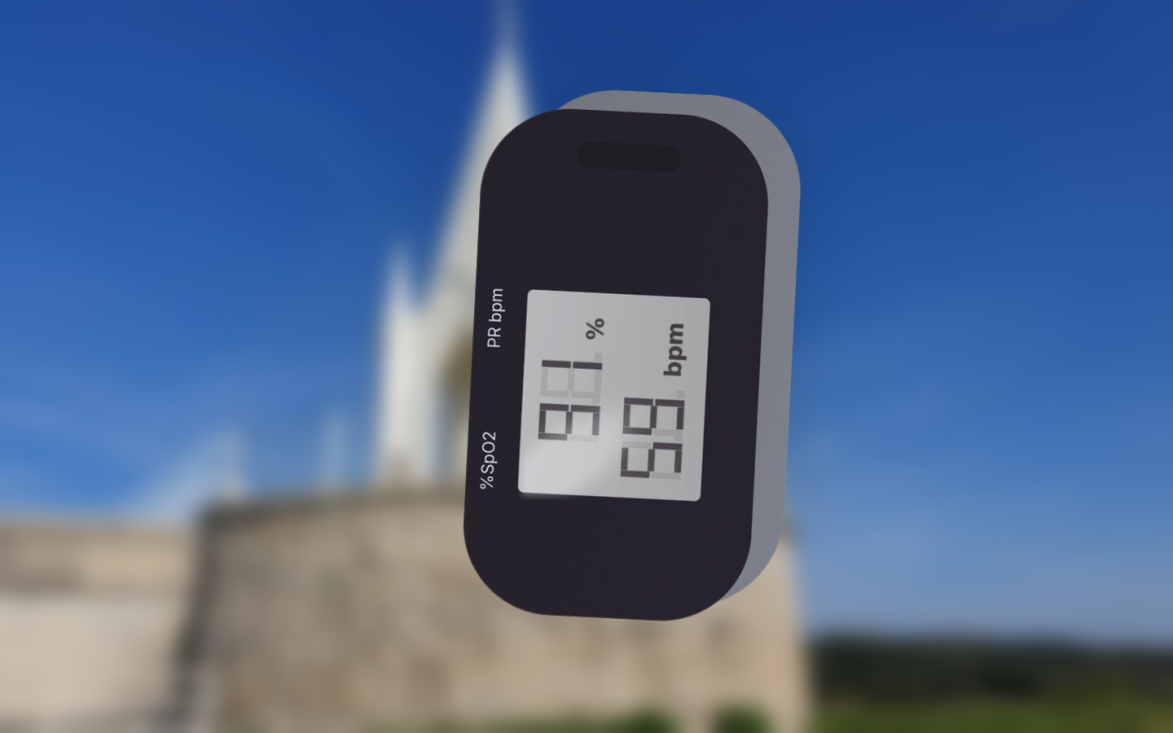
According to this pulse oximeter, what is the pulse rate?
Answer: 59 bpm
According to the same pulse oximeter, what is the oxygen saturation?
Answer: 91 %
